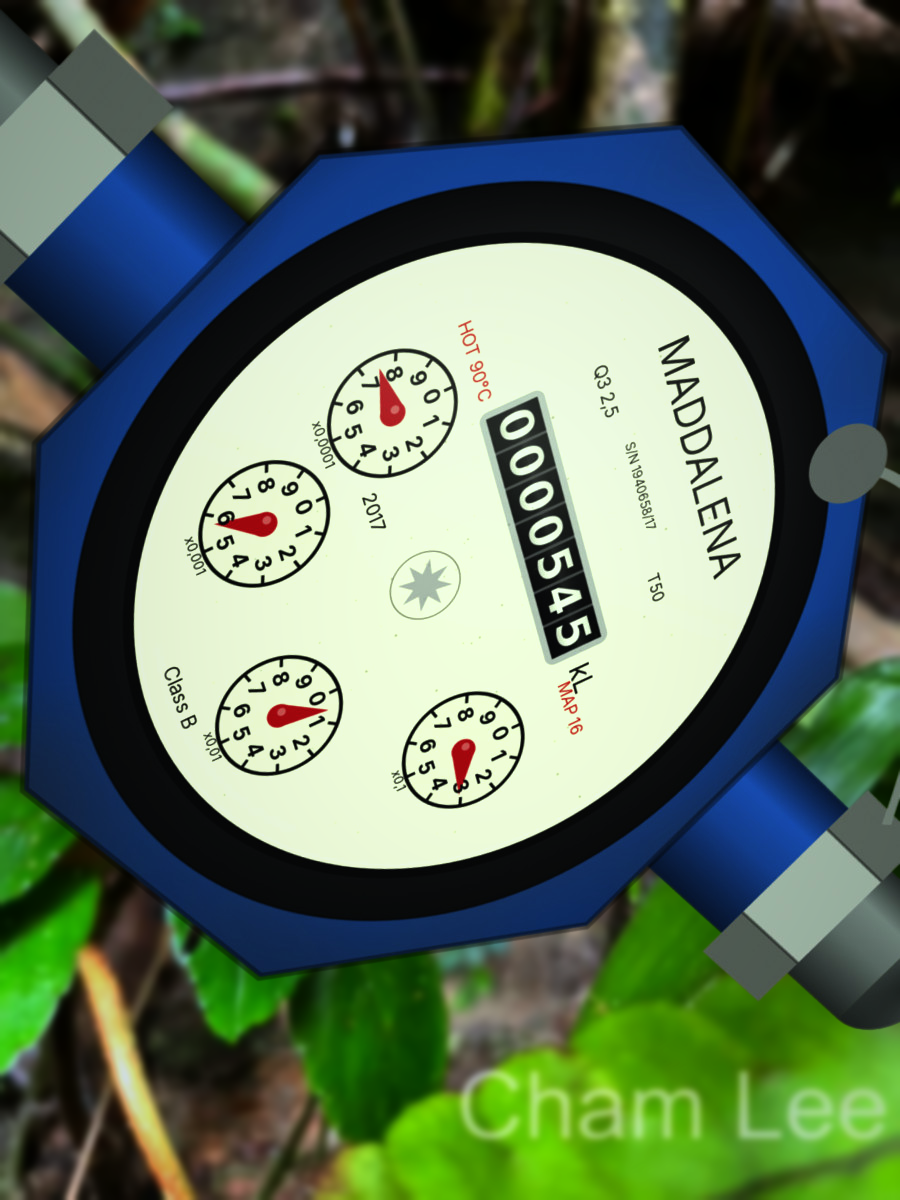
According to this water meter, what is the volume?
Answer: 545.3057 kL
